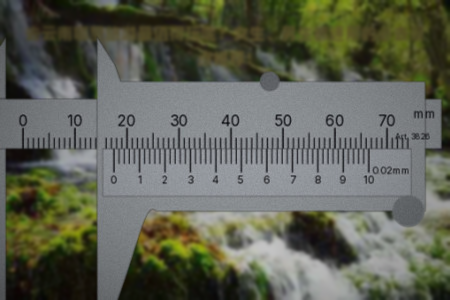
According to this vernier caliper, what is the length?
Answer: 17.5 mm
